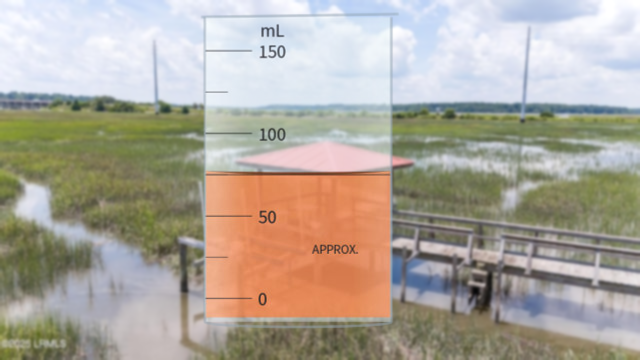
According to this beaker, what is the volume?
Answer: 75 mL
